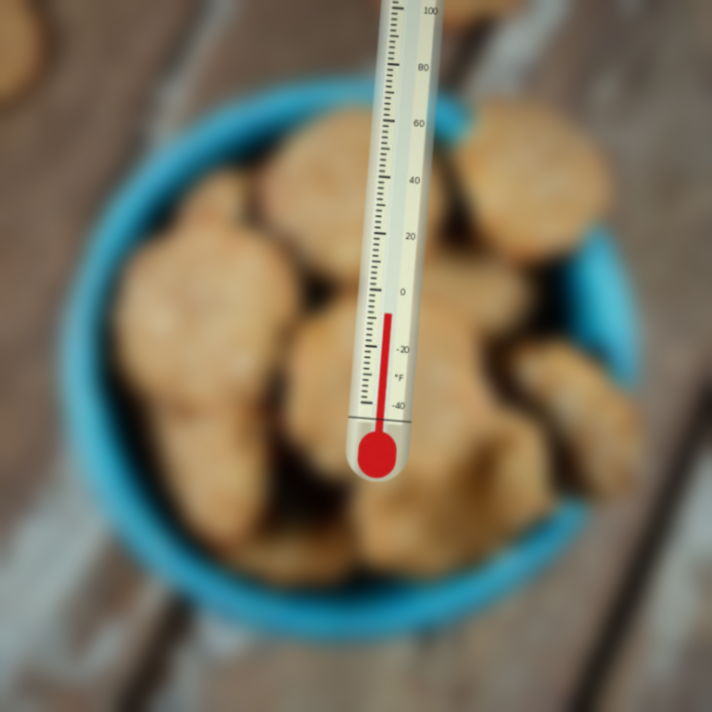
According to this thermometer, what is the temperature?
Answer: -8 °F
